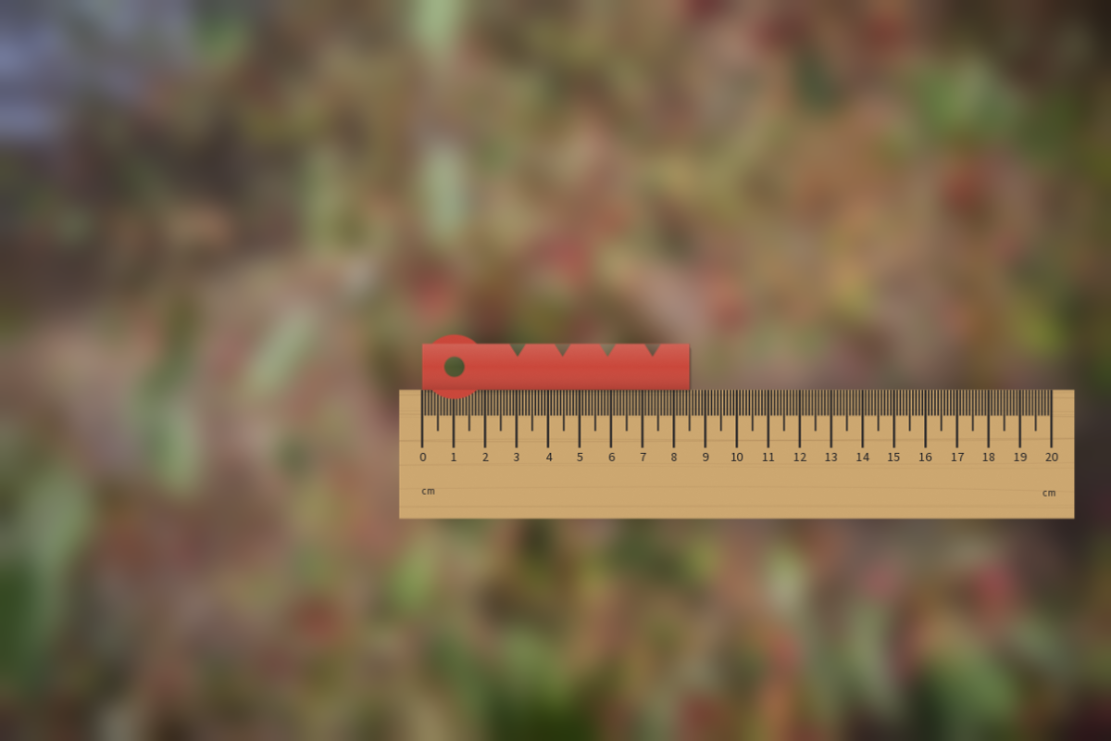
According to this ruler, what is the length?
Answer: 8.5 cm
